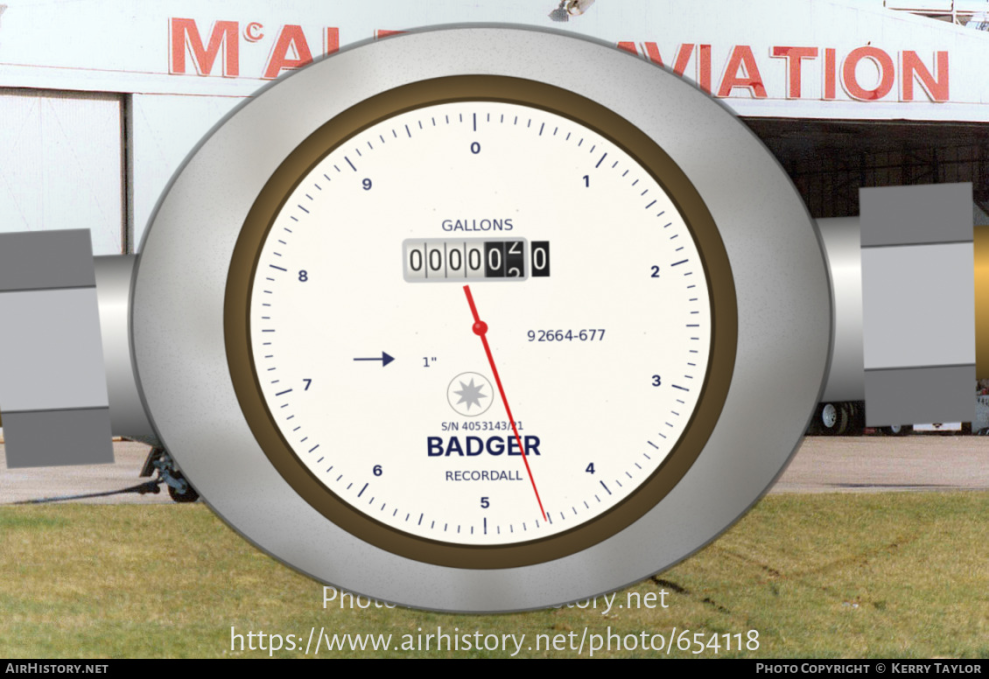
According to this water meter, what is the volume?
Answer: 24.5 gal
